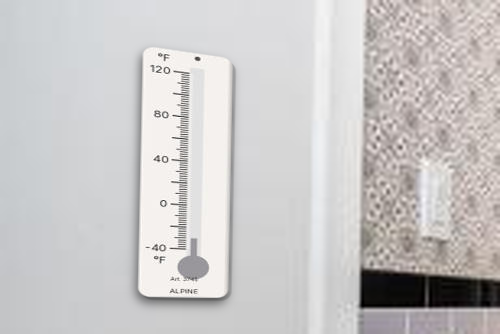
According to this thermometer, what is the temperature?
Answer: -30 °F
